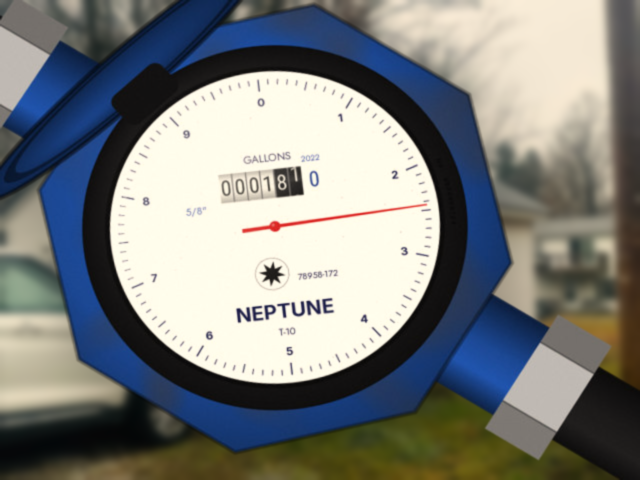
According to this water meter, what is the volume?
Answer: 1812.4 gal
